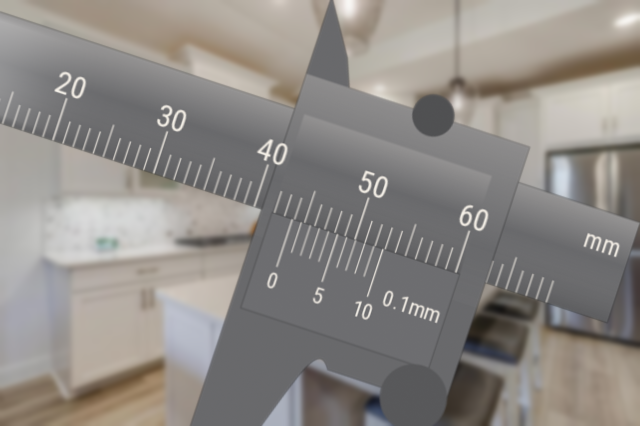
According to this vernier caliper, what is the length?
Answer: 43.8 mm
